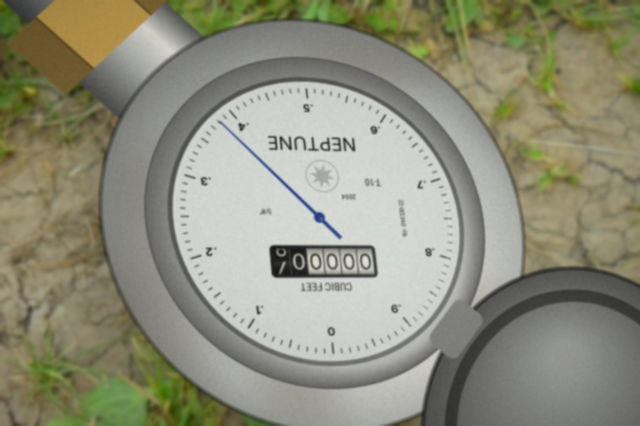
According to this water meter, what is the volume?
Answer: 7.38 ft³
